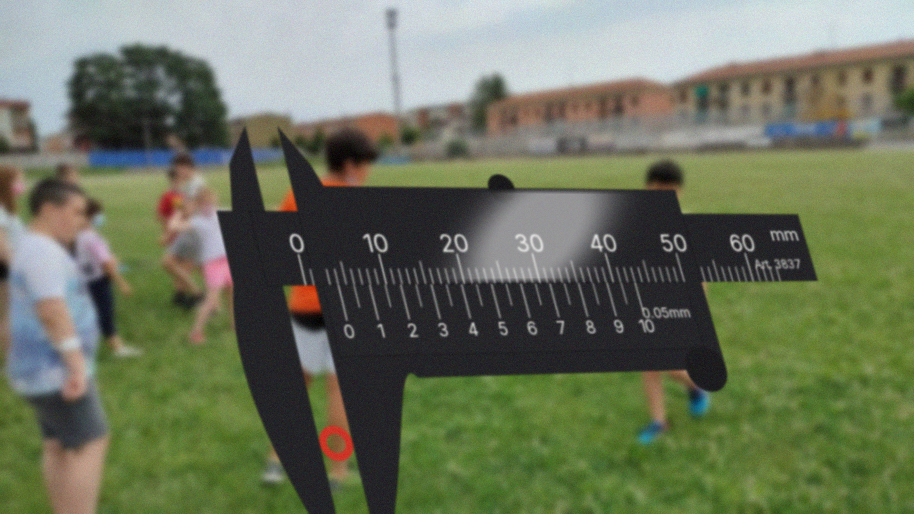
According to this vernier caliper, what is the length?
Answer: 4.0 mm
